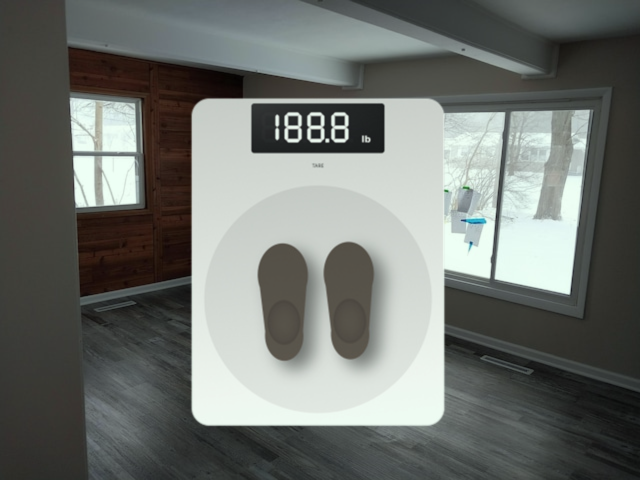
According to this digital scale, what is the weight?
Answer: 188.8 lb
